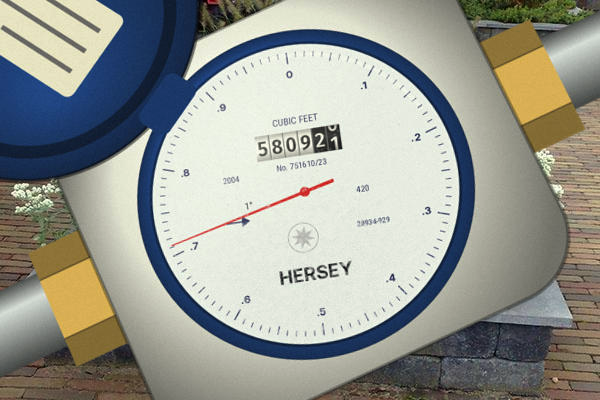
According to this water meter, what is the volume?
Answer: 580920.71 ft³
